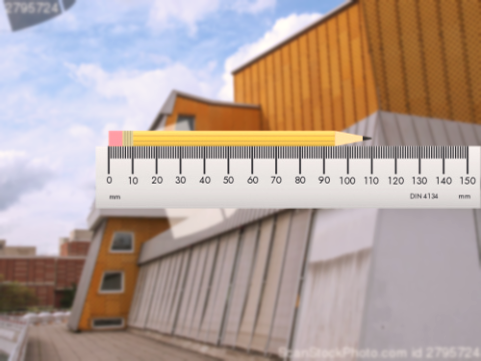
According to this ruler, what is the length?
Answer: 110 mm
